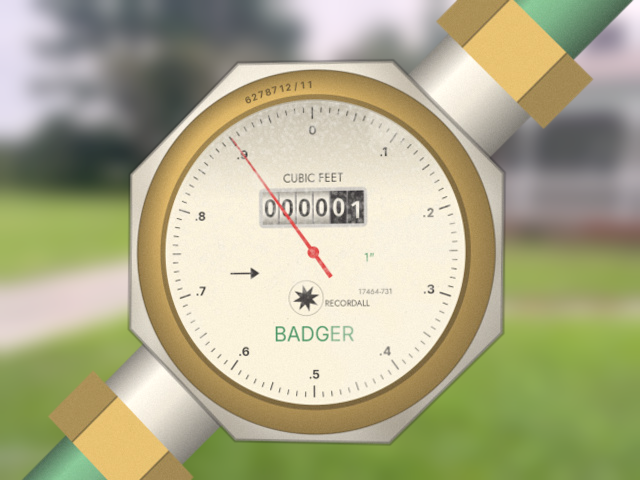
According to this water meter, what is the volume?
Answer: 0.90 ft³
